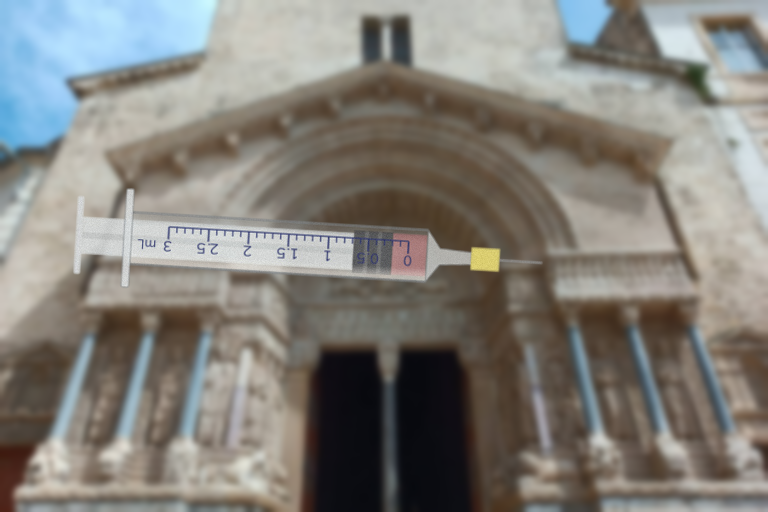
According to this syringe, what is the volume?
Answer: 0.2 mL
